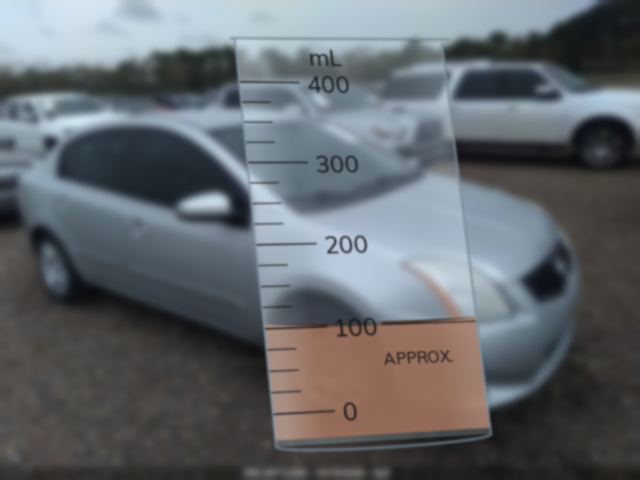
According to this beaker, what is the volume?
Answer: 100 mL
